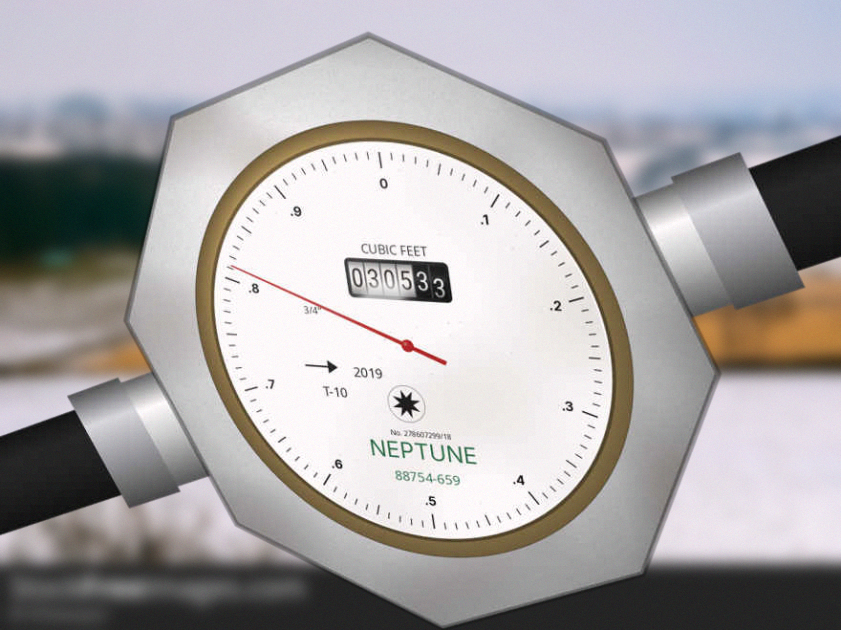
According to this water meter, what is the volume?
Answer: 30532.81 ft³
